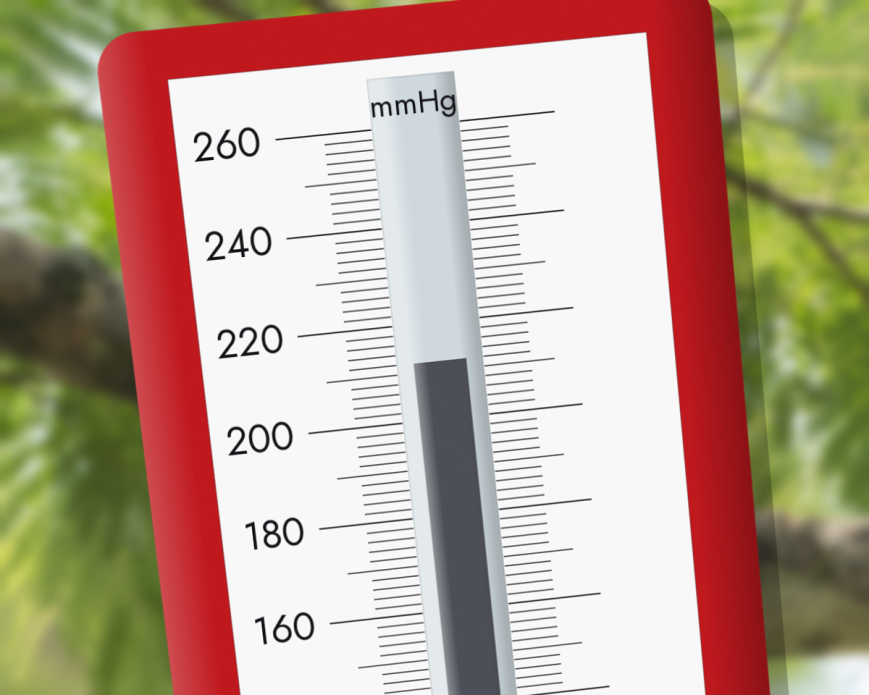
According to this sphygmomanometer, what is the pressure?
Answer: 212 mmHg
